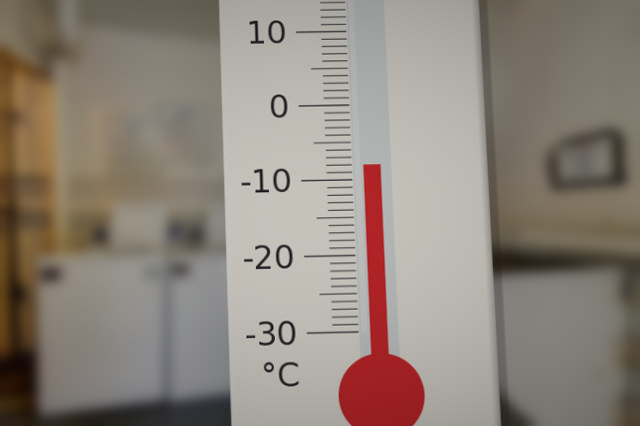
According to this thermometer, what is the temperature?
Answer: -8 °C
